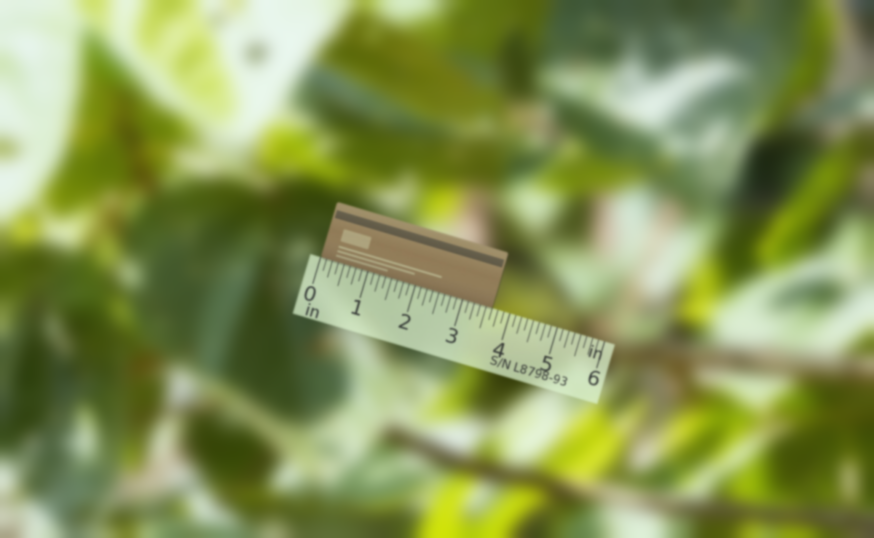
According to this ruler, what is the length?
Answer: 3.625 in
